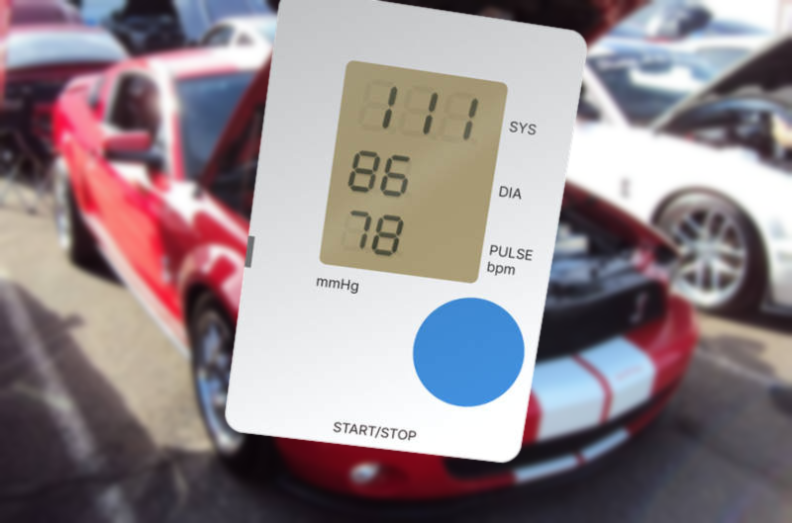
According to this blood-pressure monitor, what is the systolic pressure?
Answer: 111 mmHg
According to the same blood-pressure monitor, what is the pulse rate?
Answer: 78 bpm
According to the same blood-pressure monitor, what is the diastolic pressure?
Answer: 86 mmHg
